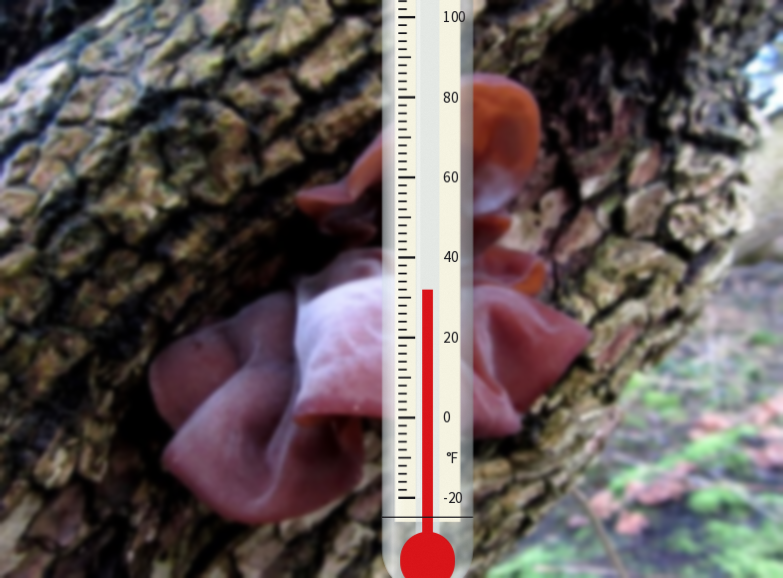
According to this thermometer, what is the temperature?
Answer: 32 °F
